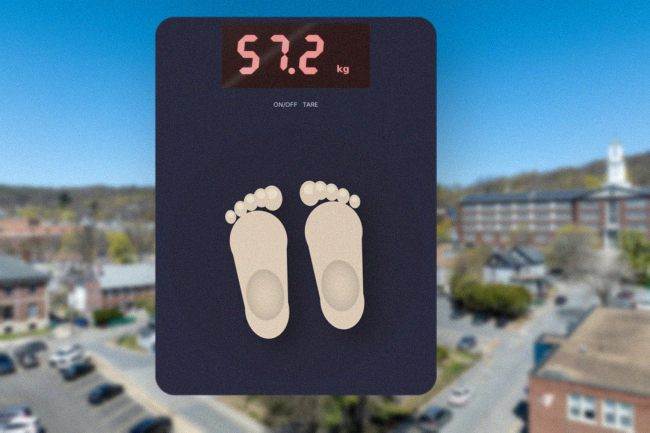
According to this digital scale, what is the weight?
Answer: 57.2 kg
